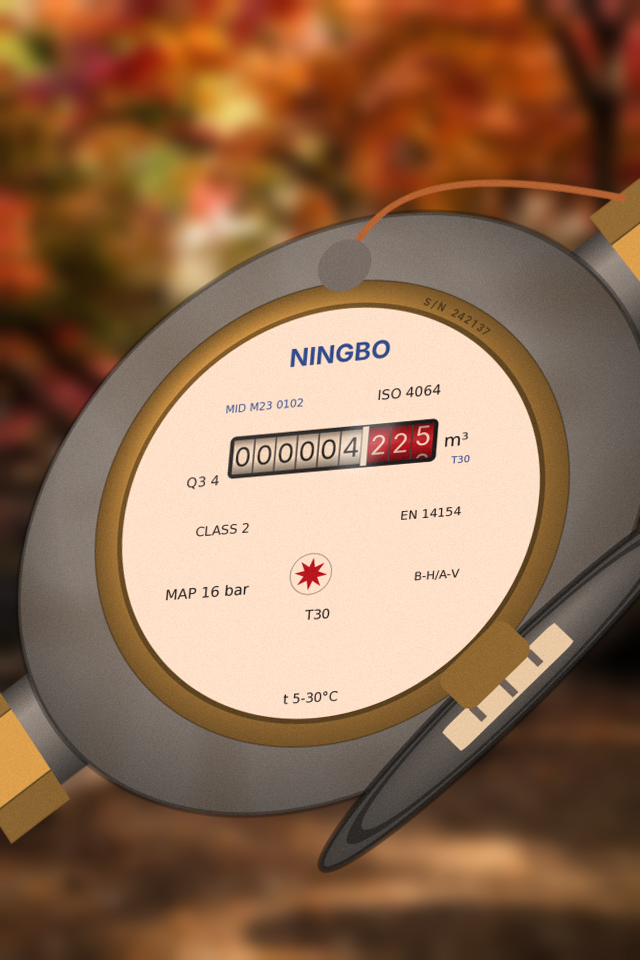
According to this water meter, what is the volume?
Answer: 4.225 m³
